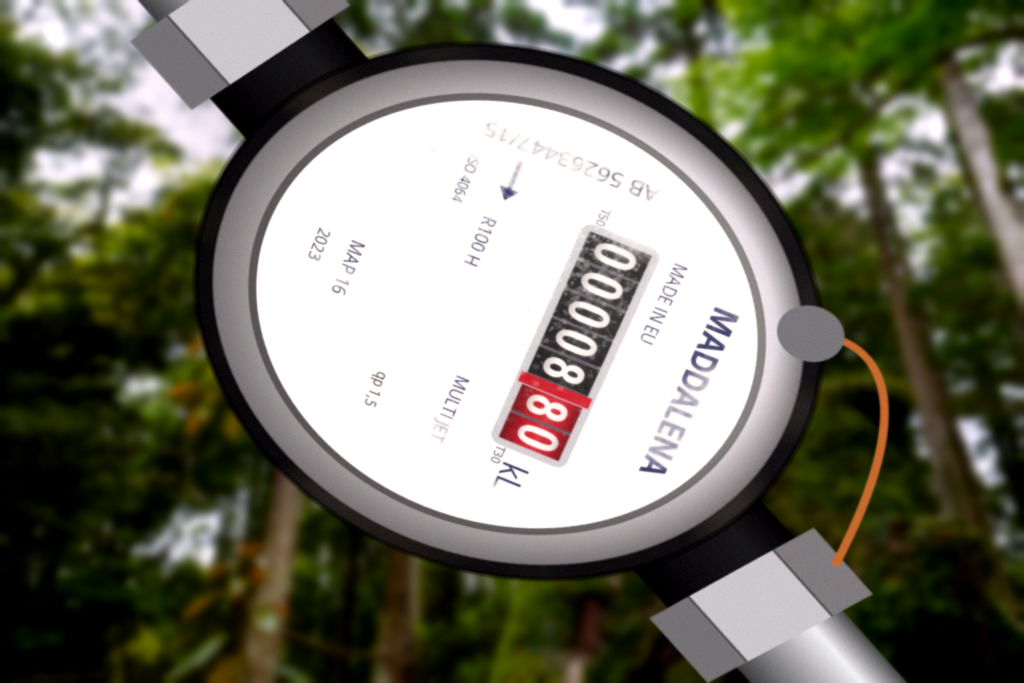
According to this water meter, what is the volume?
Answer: 8.80 kL
